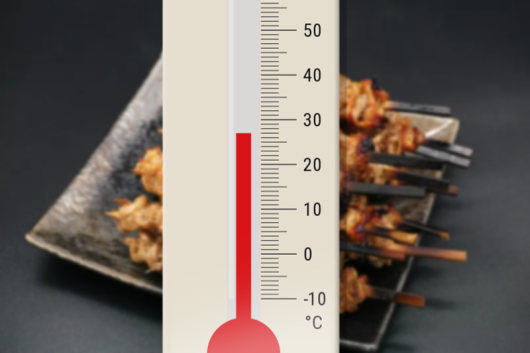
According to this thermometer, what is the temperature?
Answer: 27 °C
